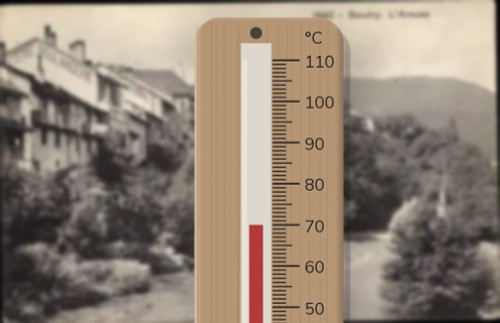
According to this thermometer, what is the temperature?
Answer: 70 °C
